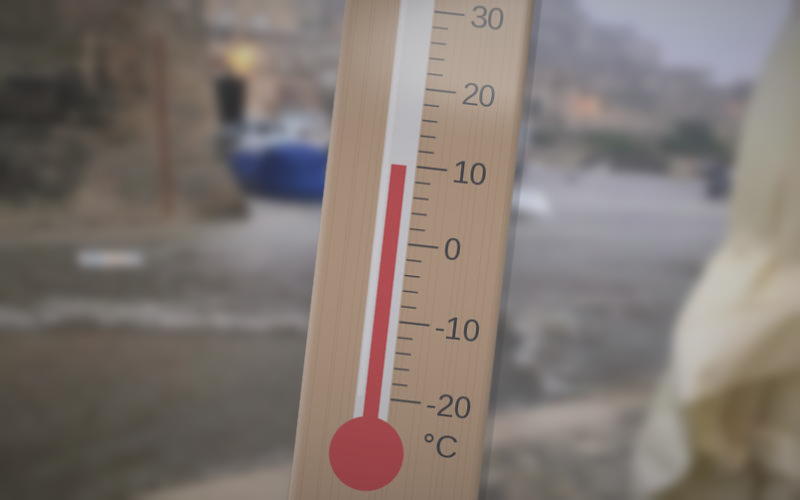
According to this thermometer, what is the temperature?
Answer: 10 °C
